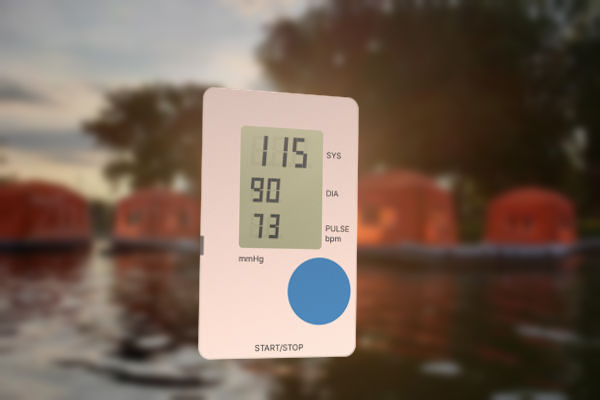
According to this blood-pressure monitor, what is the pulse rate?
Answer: 73 bpm
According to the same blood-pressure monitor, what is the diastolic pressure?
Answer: 90 mmHg
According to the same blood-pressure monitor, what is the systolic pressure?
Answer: 115 mmHg
